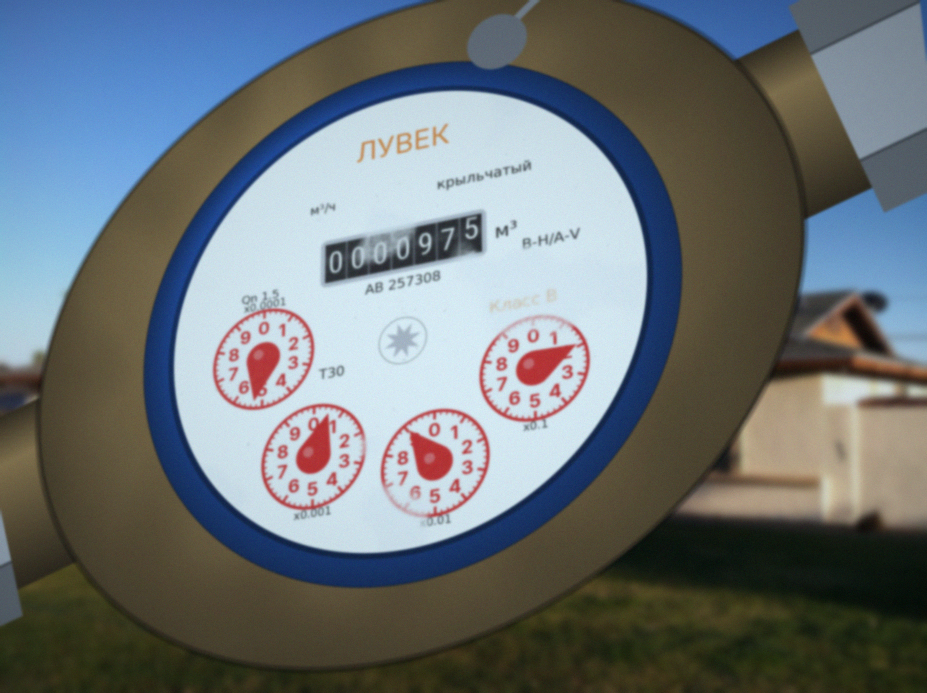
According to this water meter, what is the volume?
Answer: 975.1905 m³
